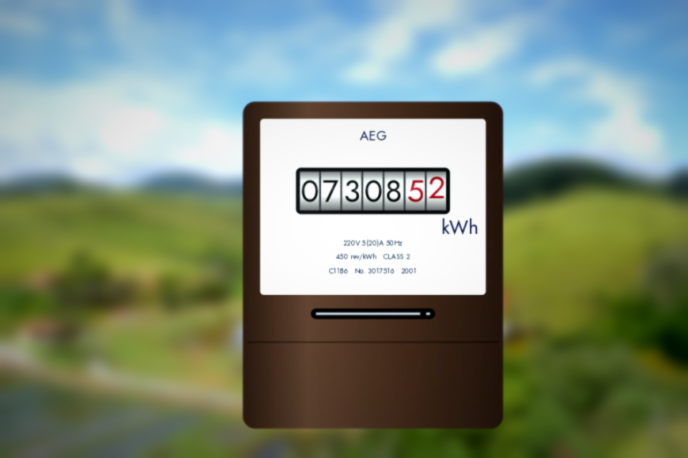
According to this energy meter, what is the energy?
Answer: 7308.52 kWh
